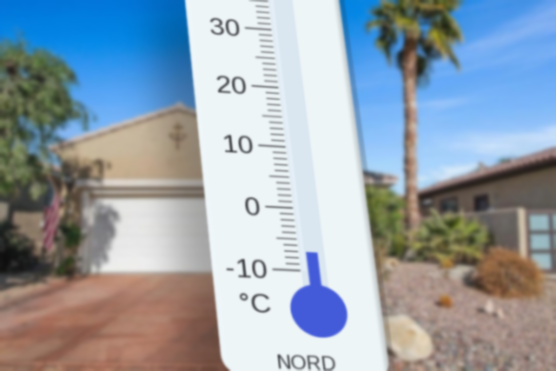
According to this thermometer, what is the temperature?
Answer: -7 °C
